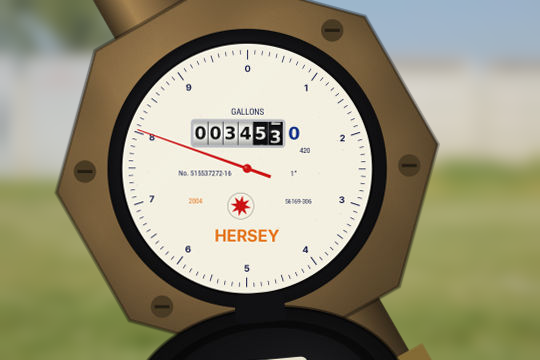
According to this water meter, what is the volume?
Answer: 34528.0 gal
